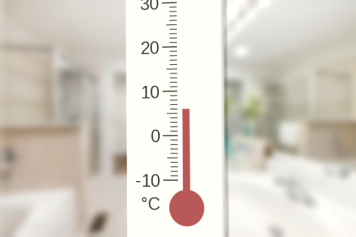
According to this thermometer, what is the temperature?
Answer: 6 °C
